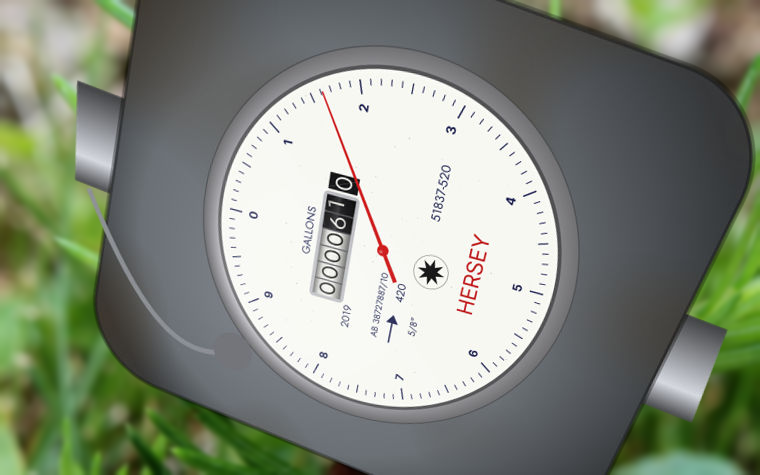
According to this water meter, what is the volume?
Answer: 611.6 gal
